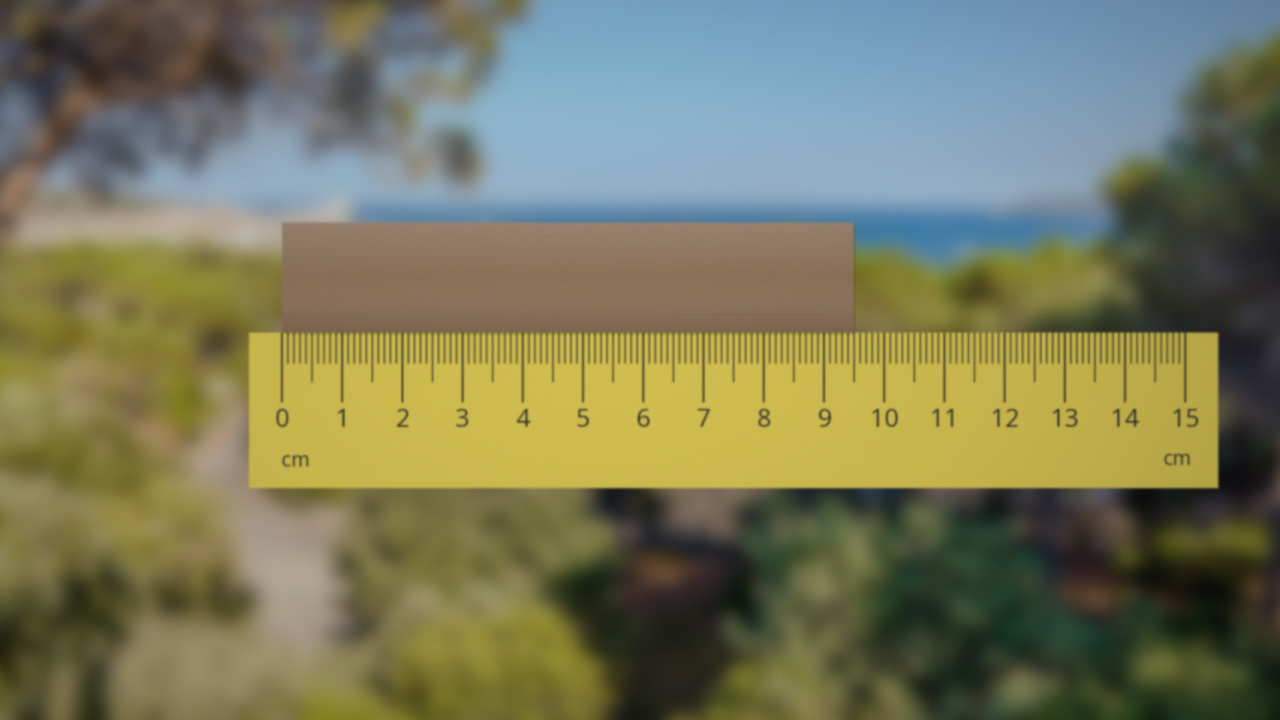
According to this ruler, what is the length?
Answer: 9.5 cm
